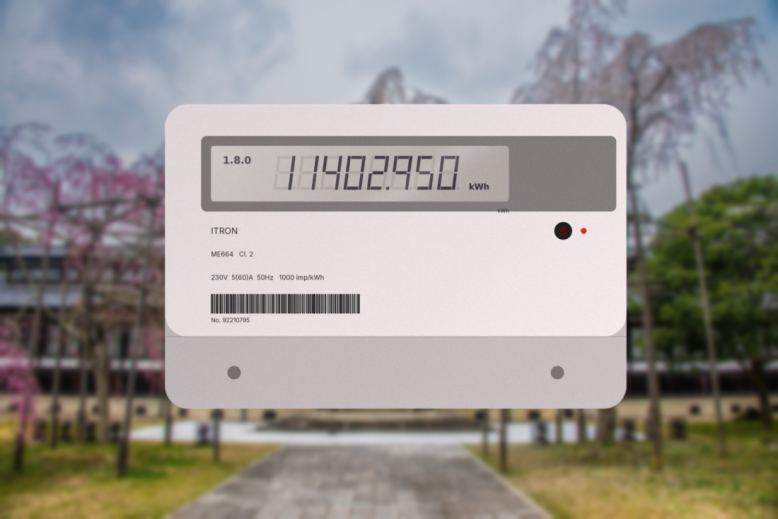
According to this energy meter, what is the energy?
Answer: 11402.950 kWh
